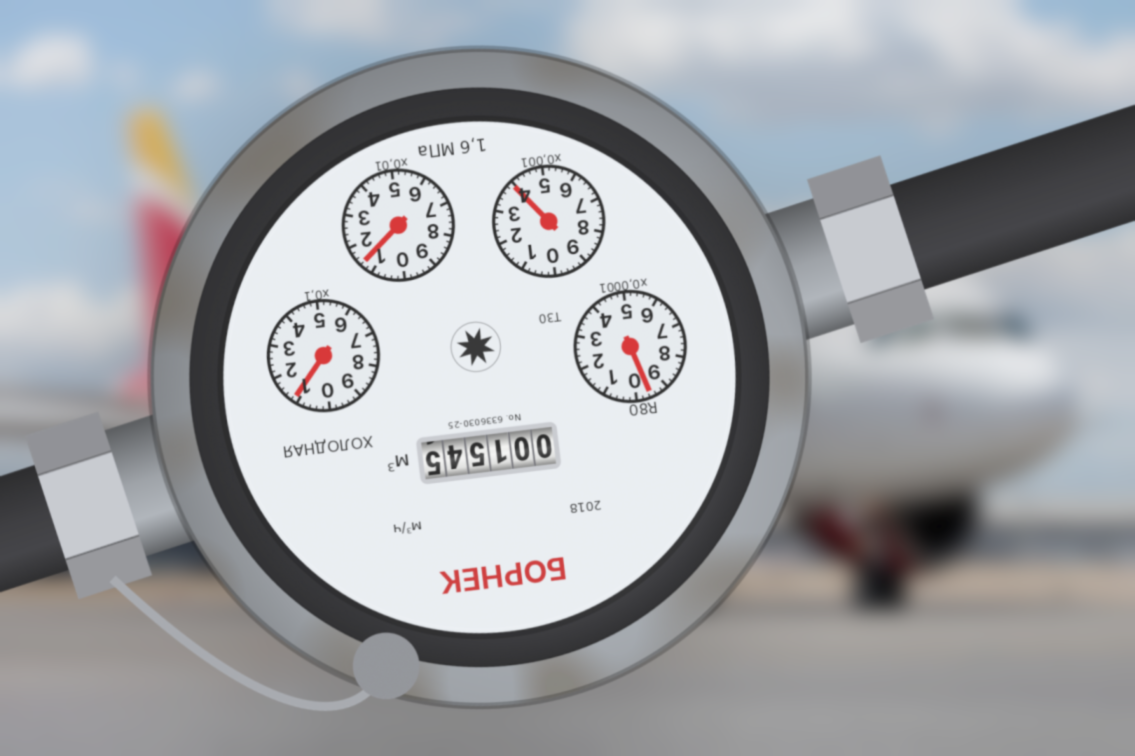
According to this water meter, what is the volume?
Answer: 1545.1139 m³
